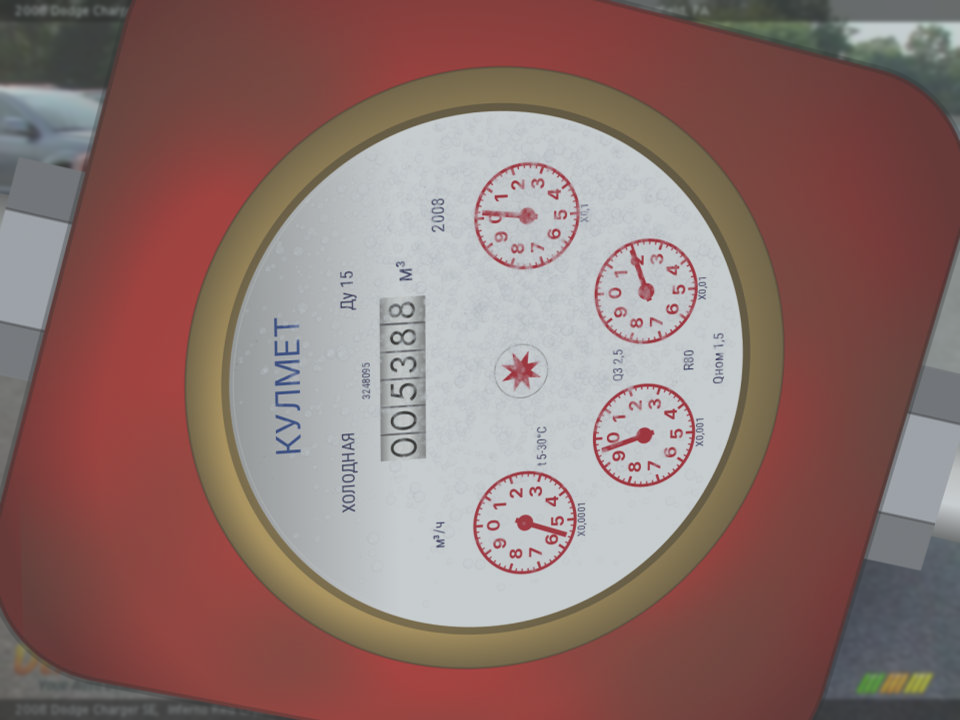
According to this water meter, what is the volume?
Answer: 5388.0195 m³
